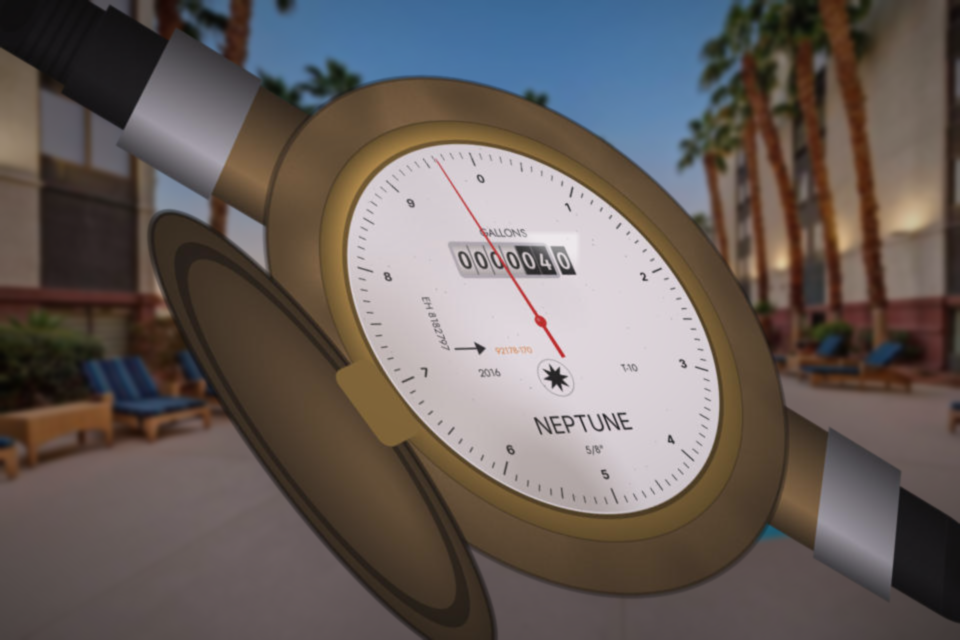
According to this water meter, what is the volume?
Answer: 39.6 gal
